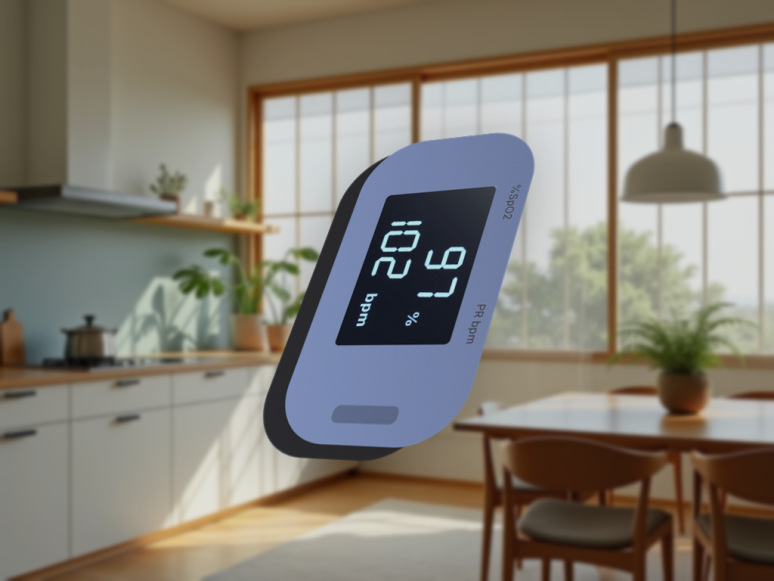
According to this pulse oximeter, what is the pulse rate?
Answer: 102 bpm
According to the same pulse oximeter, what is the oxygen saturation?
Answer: 97 %
